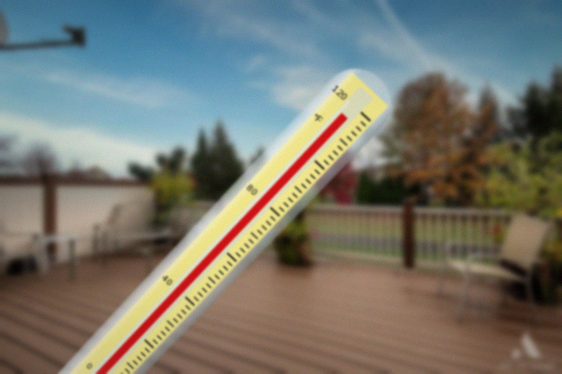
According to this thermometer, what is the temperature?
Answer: 116 °F
